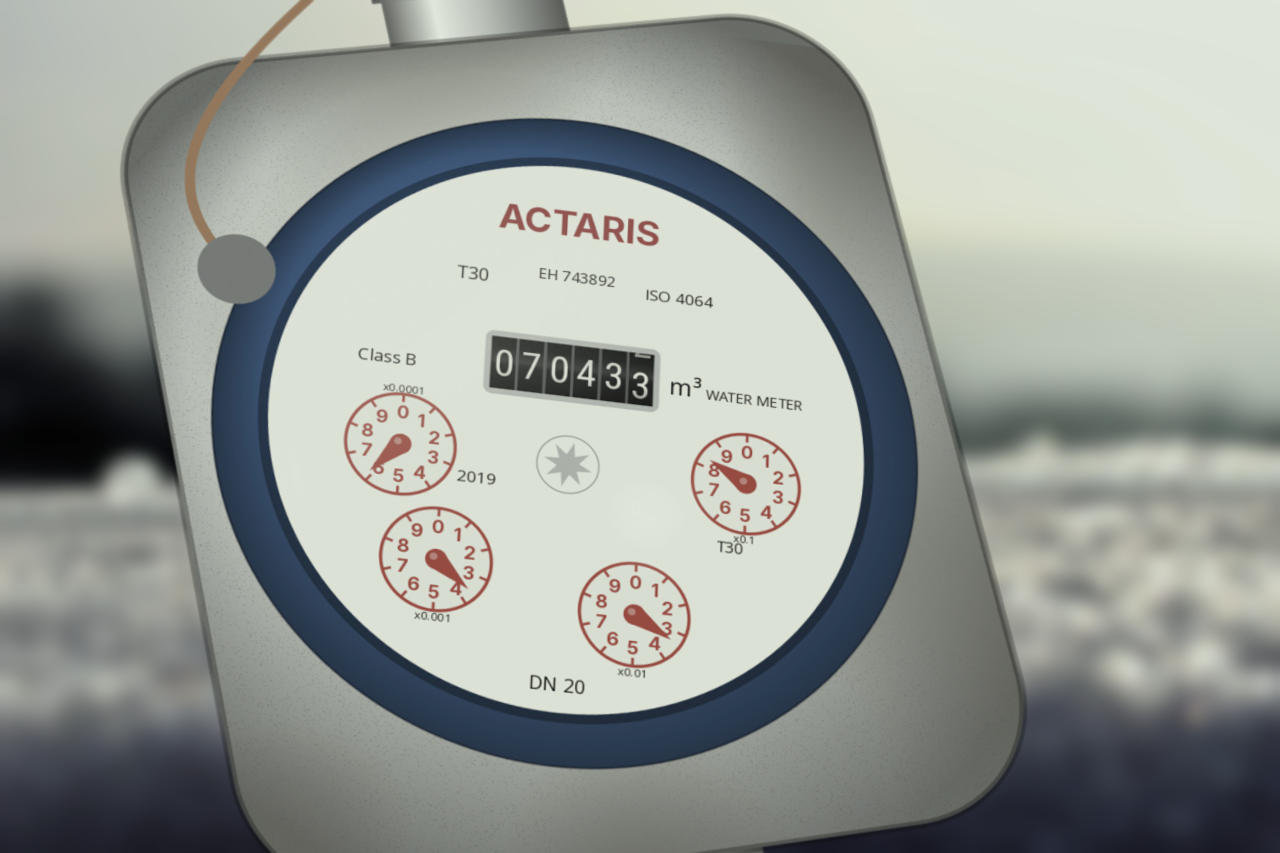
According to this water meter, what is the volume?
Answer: 70432.8336 m³
